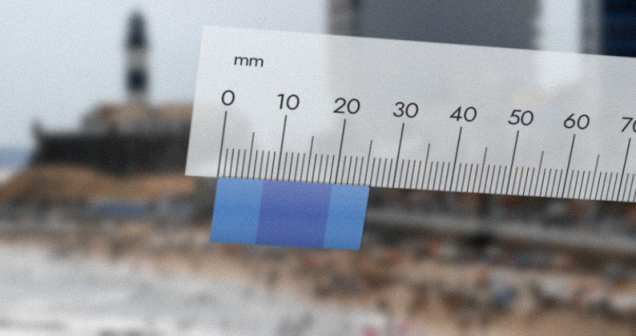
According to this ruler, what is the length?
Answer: 26 mm
